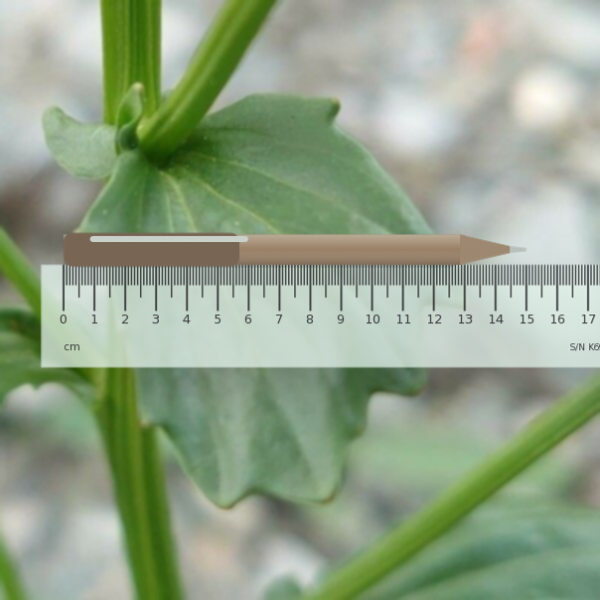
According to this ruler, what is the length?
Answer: 15 cm
